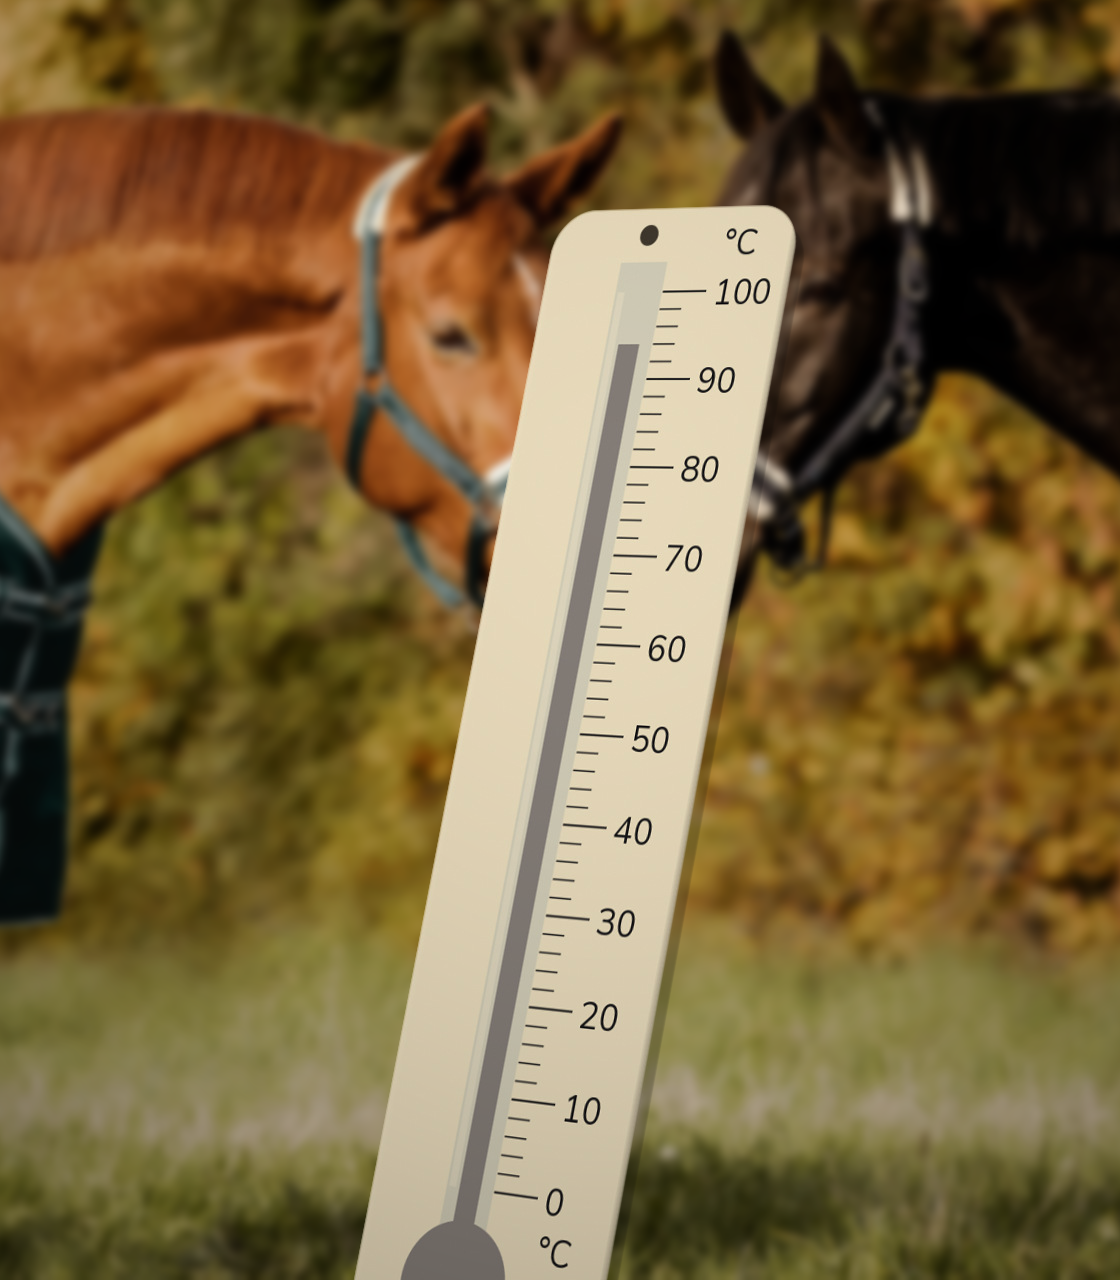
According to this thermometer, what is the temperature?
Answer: 94 °C
